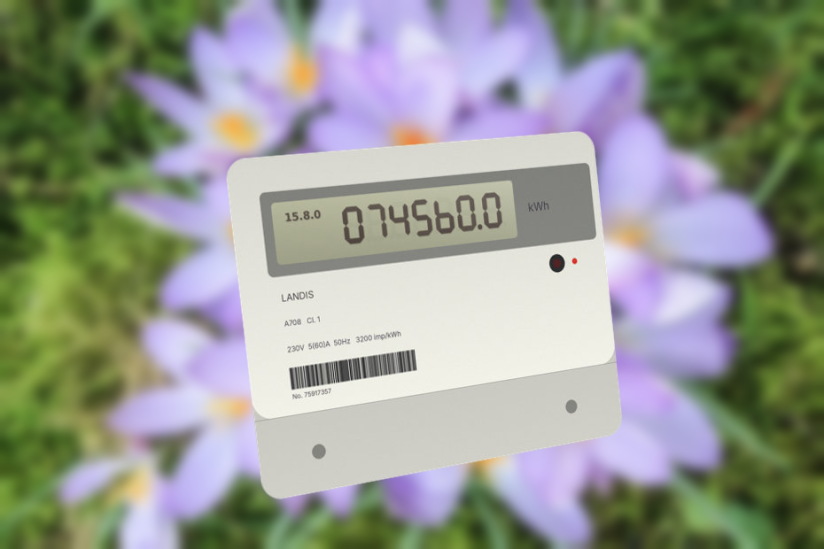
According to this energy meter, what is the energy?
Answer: 74560.0 kWh
